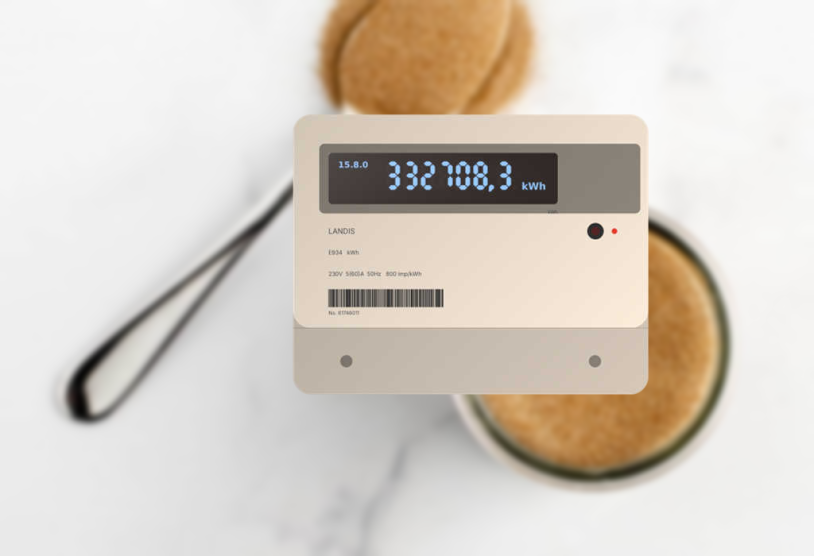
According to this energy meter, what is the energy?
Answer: 332708.3 kWh
